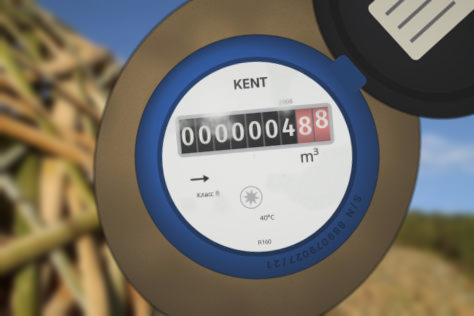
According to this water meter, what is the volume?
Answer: 4.88 m³
